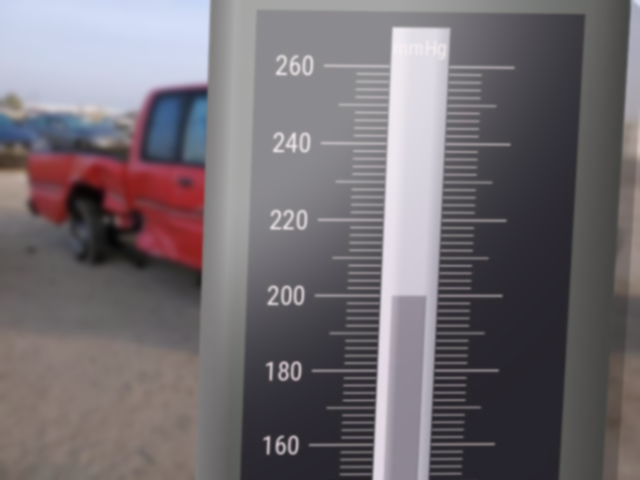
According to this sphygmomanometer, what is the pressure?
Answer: 200 mmHg
